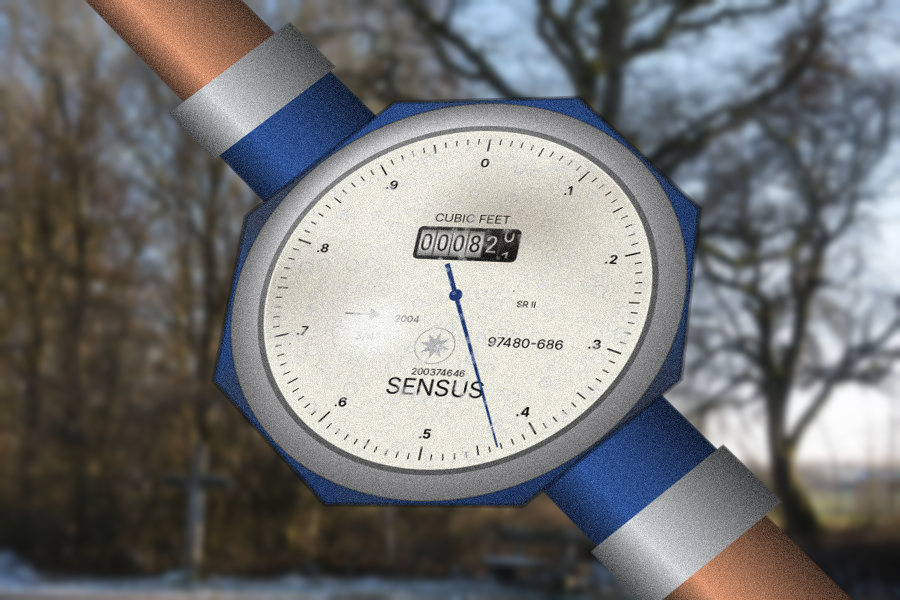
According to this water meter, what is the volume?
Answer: 820.43 ft³
